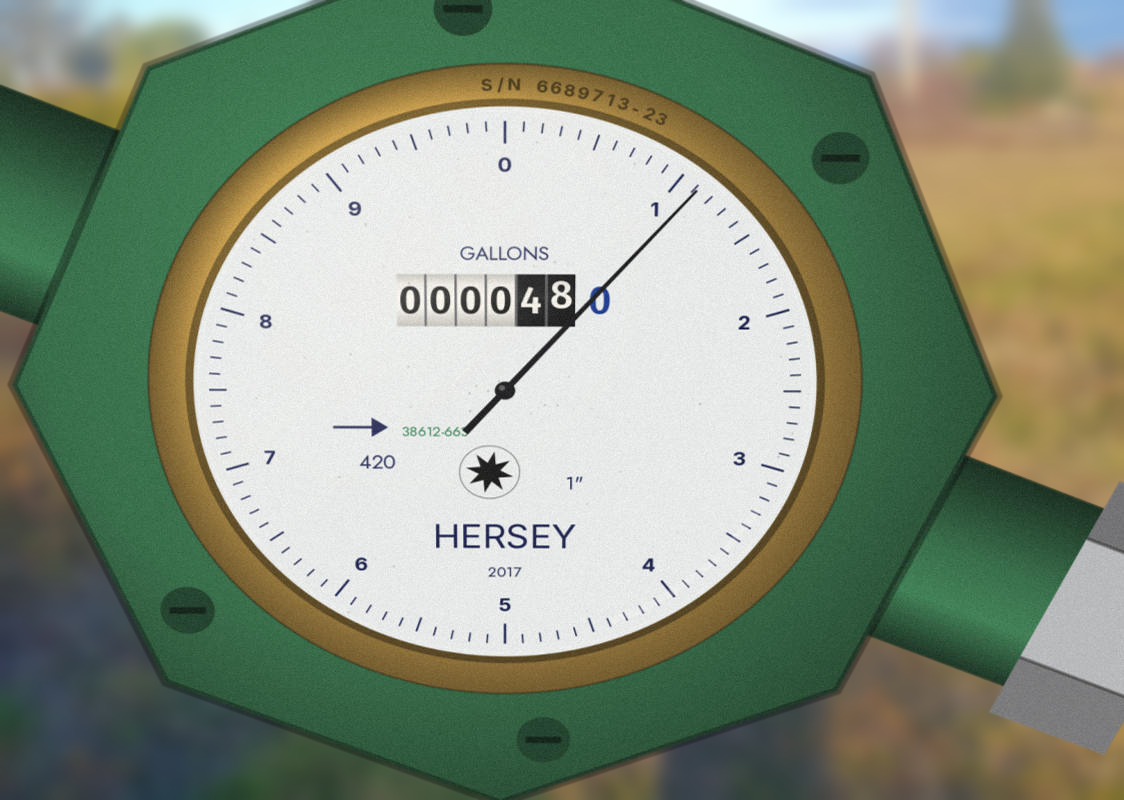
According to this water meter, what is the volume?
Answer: 481.1 gal
